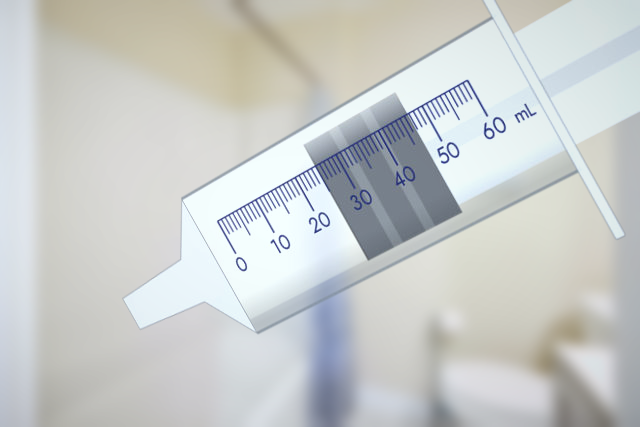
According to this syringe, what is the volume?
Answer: 25 mL
